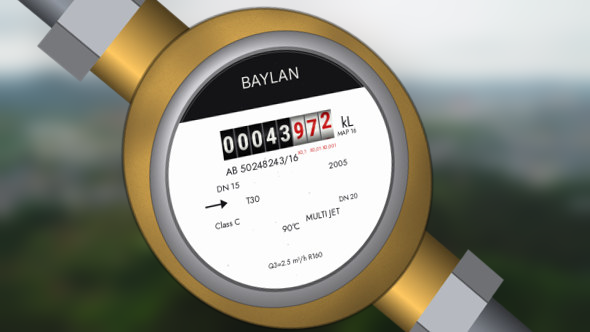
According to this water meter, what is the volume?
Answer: 43.972 kL
